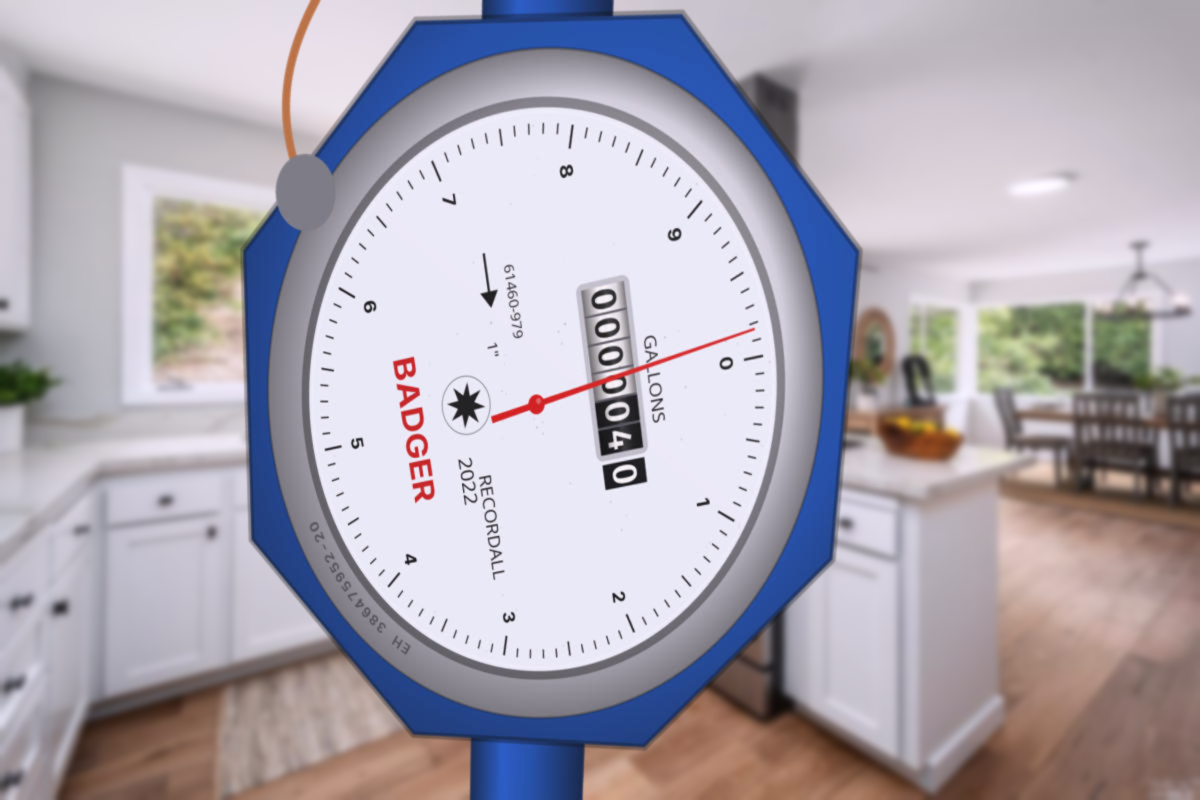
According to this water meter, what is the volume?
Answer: 39.8 gal
